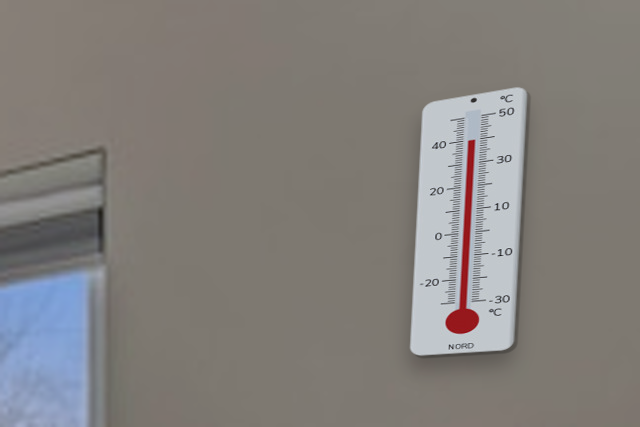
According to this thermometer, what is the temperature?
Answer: 40 °C
